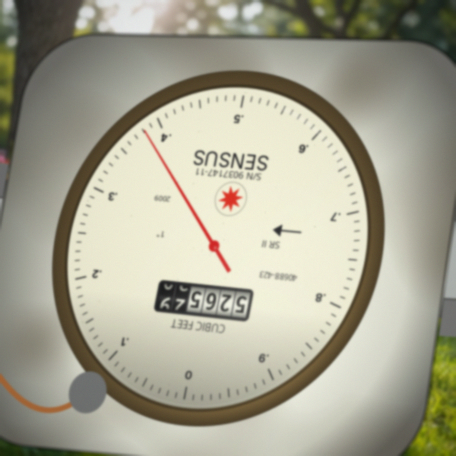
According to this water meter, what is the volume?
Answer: 526529.38 ft³
